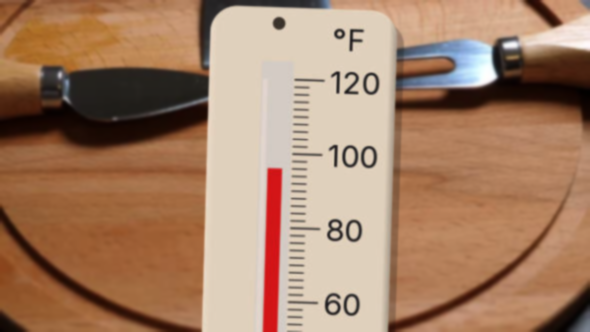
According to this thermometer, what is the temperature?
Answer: 96 °F
